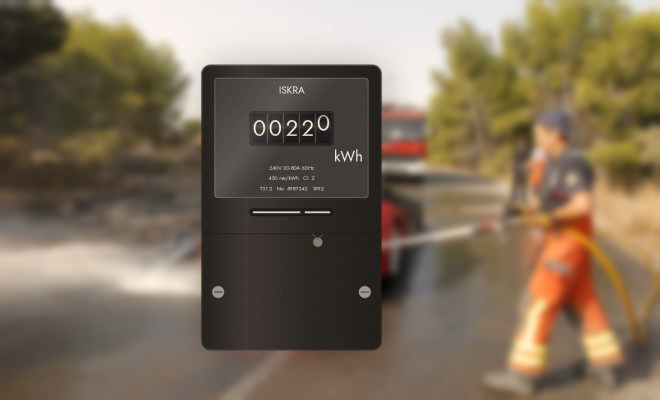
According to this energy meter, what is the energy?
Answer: 220 kWh
